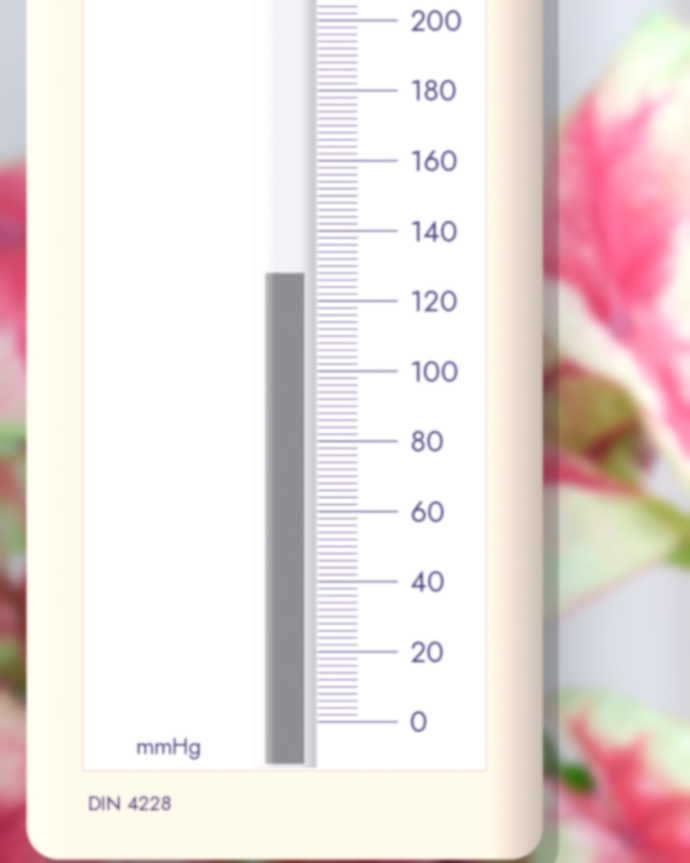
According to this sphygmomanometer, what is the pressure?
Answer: 128 mmHg
